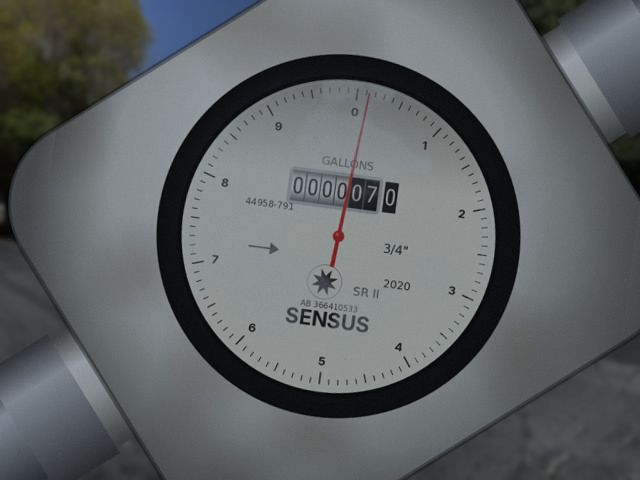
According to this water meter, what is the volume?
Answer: 70.1 gal
